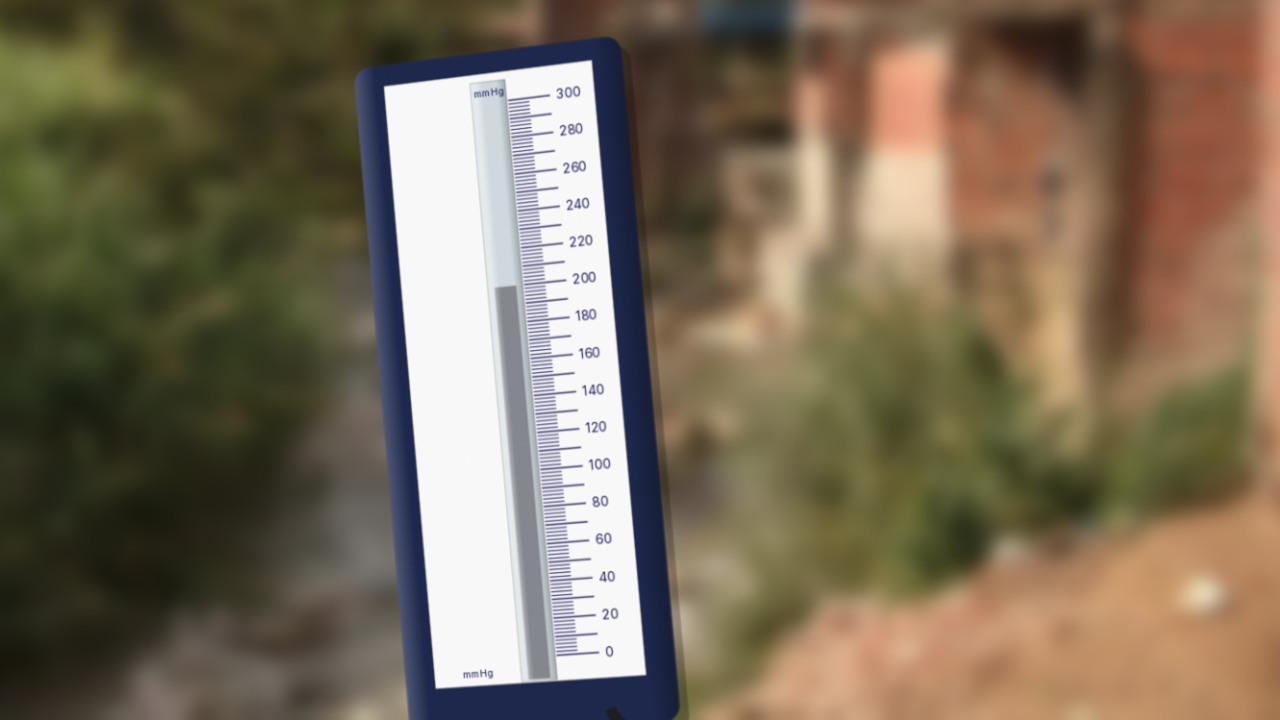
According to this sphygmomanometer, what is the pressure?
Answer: 200 mmHg
